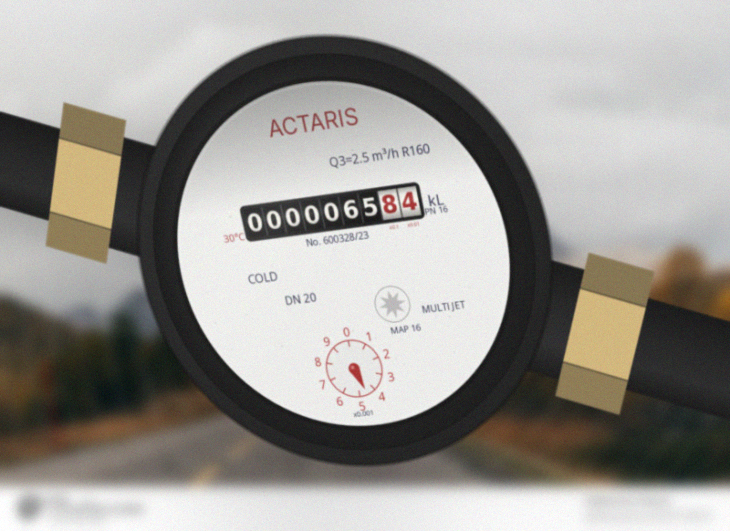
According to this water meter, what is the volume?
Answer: 65.844 kL
